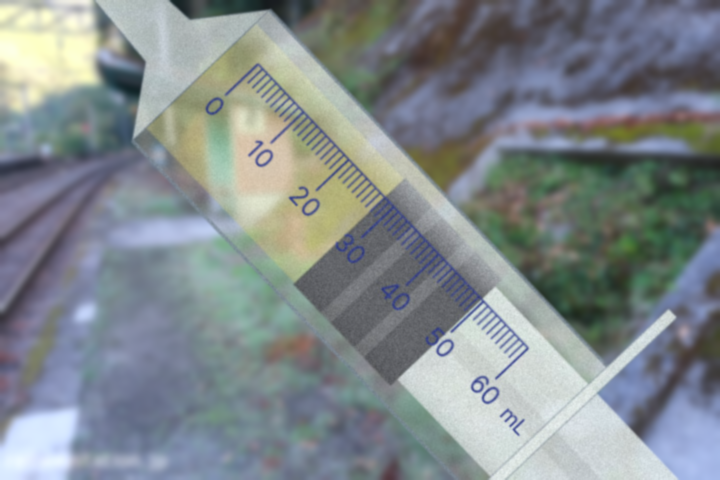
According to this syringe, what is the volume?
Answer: 28 mL
